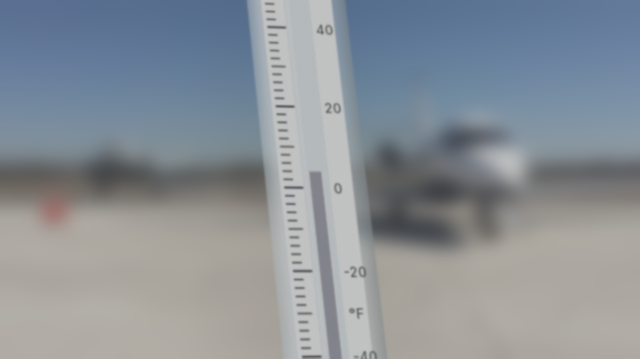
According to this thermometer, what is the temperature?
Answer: 4 °F
